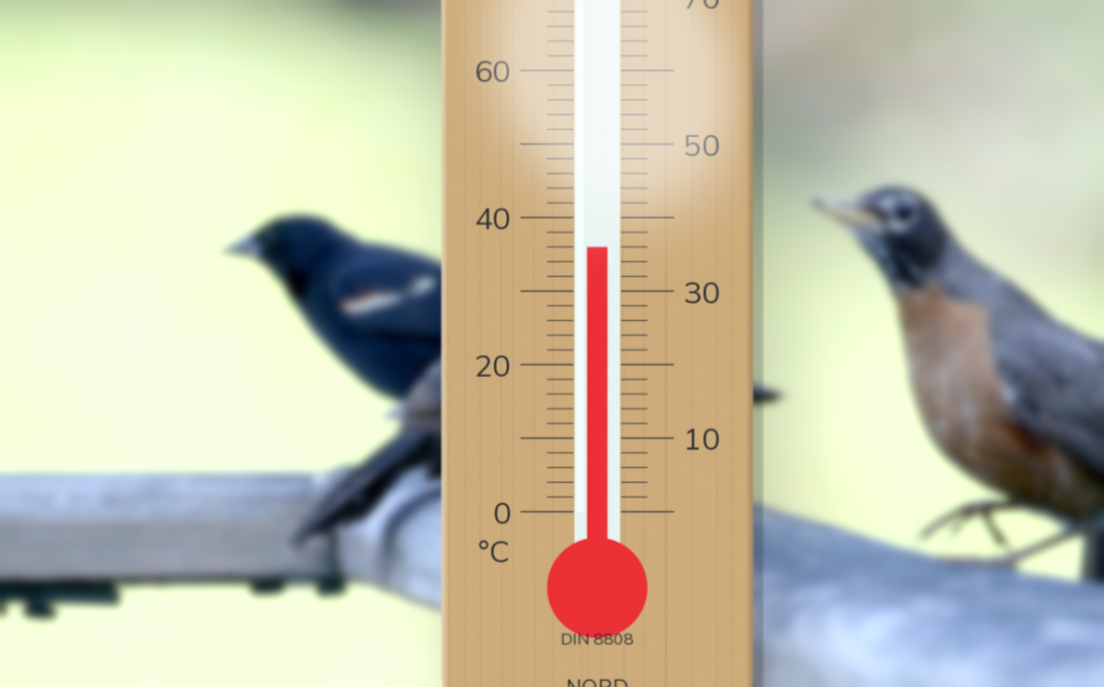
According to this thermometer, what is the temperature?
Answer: 36 °C
